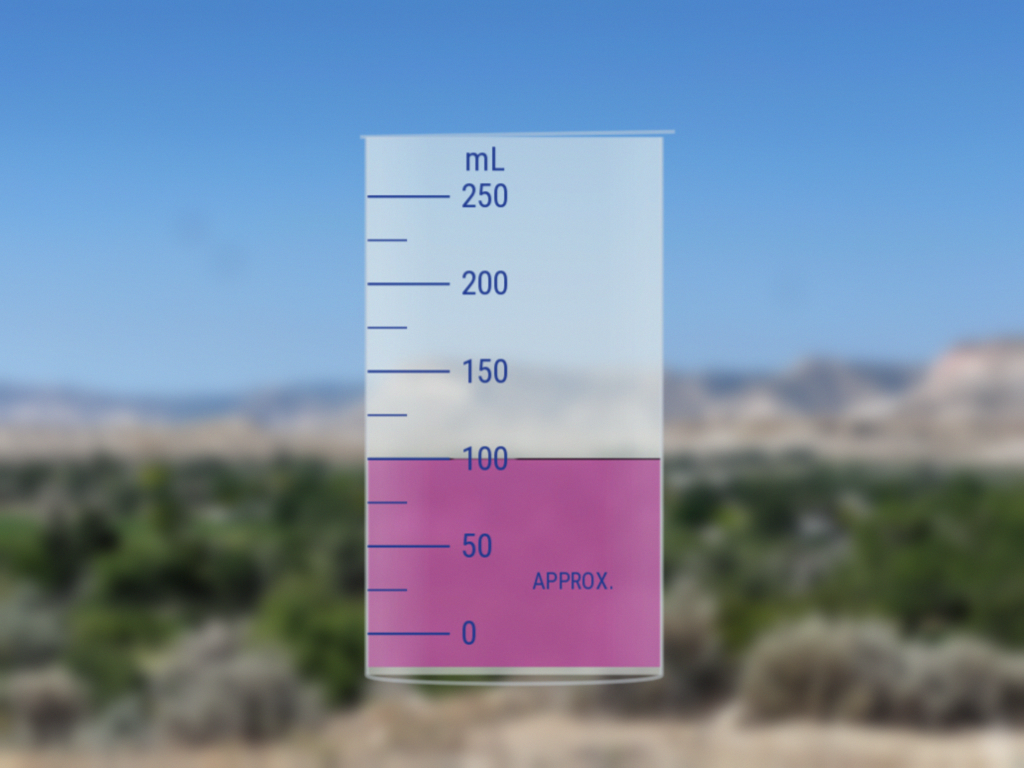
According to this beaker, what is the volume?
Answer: 100 mL
